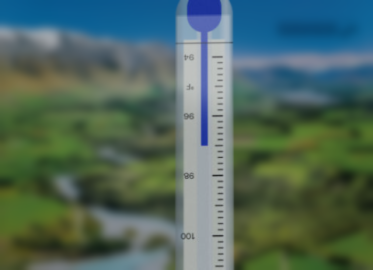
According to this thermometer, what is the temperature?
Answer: 97 °F
